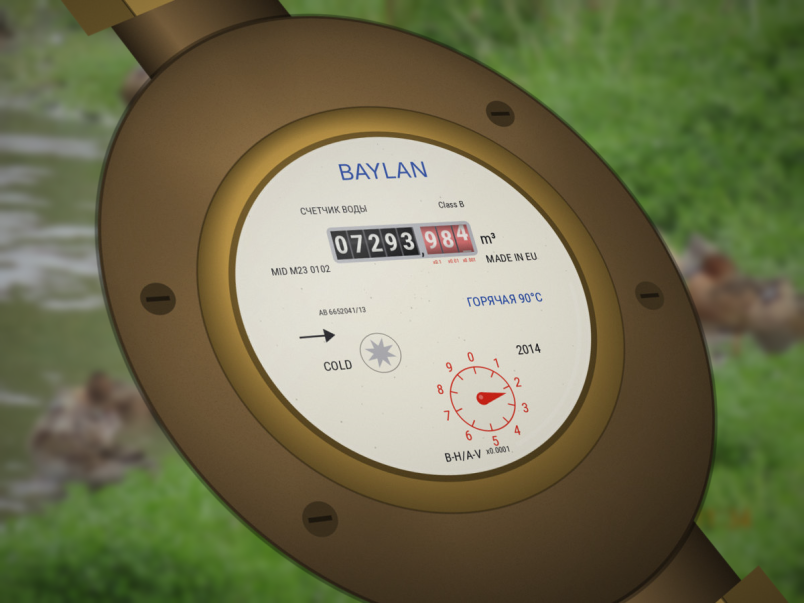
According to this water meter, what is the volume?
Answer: 7293.9842 m³
